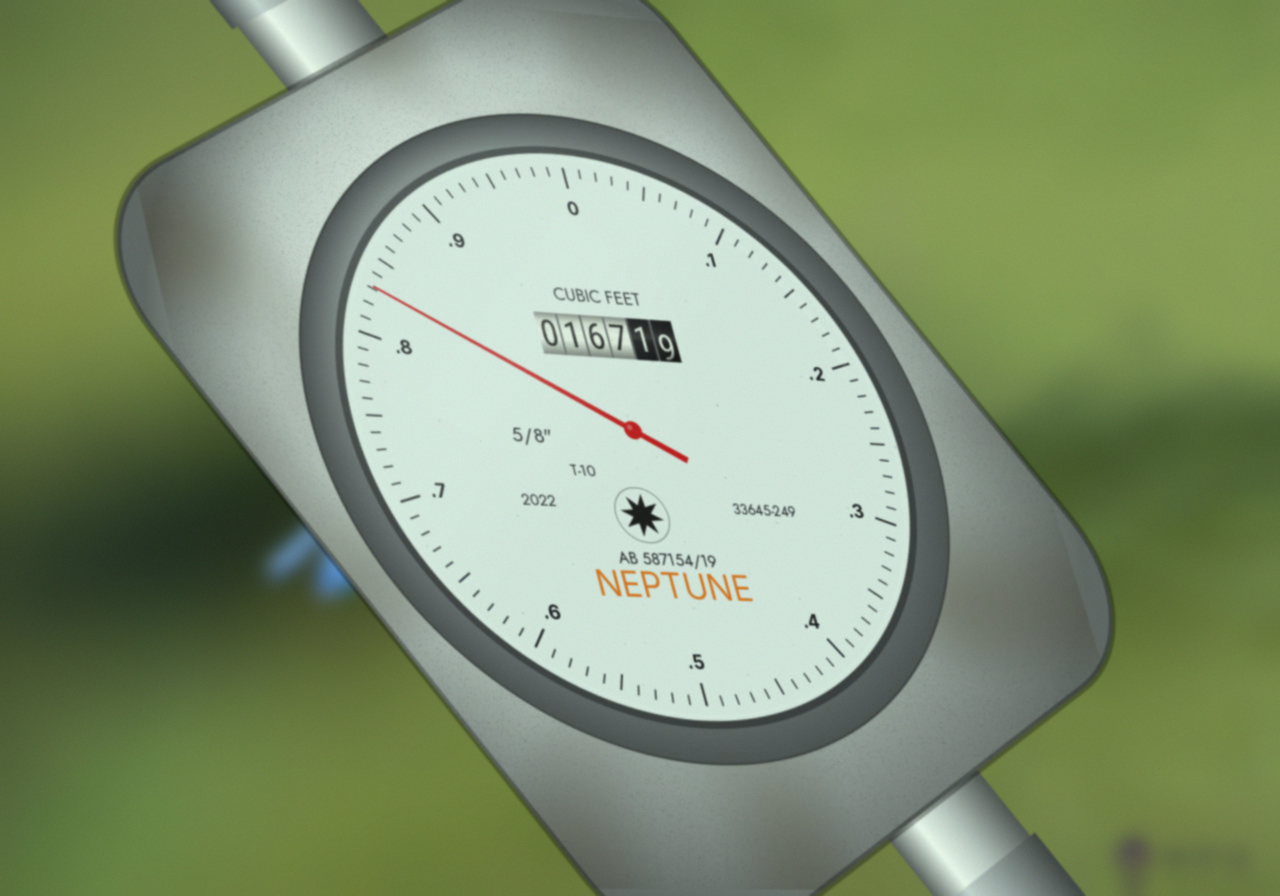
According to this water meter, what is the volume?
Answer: 16718.83 ft³
